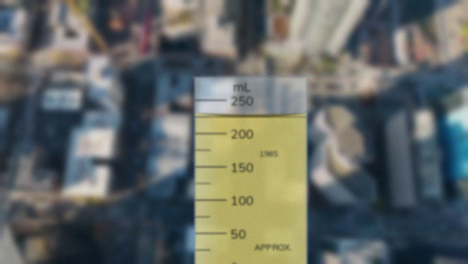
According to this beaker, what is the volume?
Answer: 225 mL
